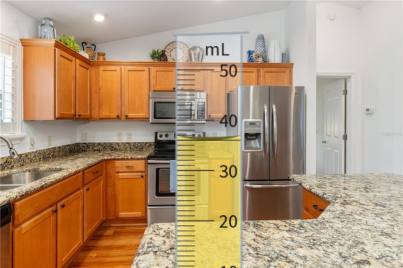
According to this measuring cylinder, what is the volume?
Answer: 36 mL
